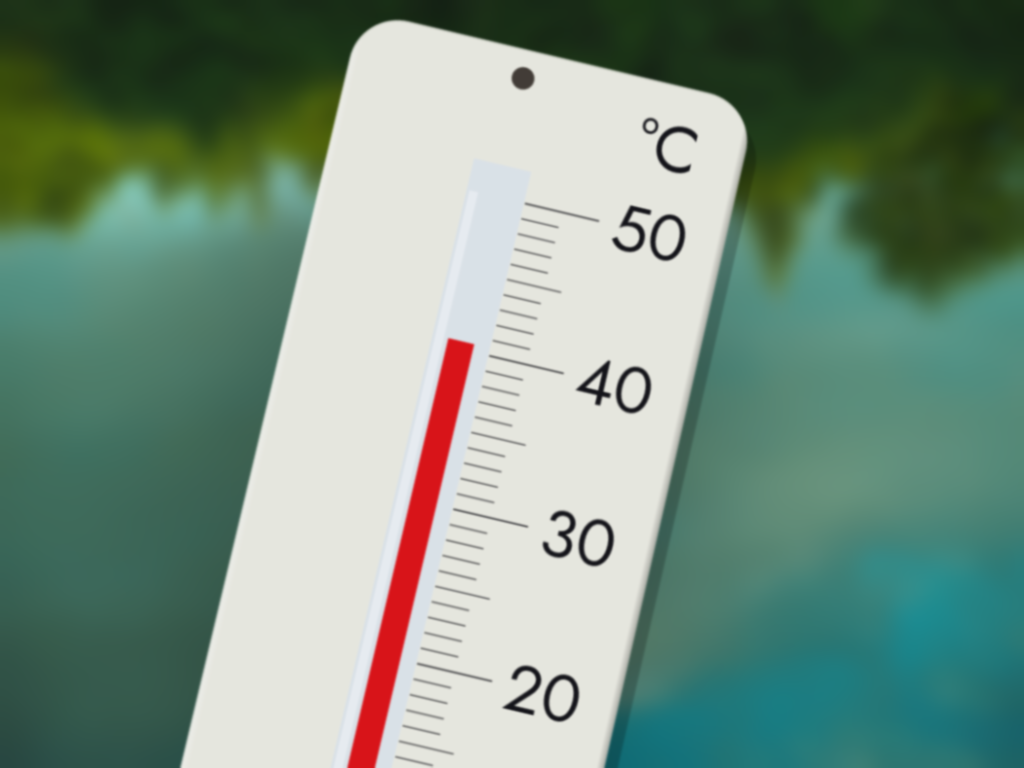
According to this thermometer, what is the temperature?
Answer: 40.5 °C
